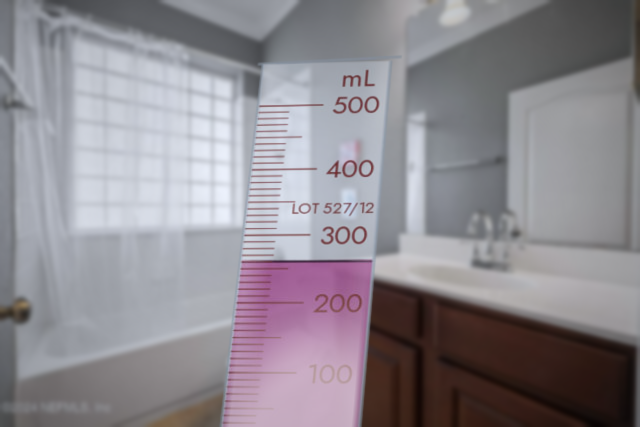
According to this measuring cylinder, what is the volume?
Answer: 260 mL
